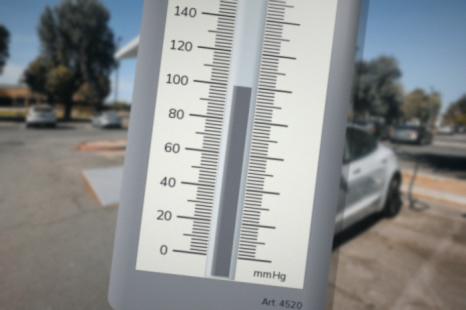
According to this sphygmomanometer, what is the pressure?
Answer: 100 mmHg
